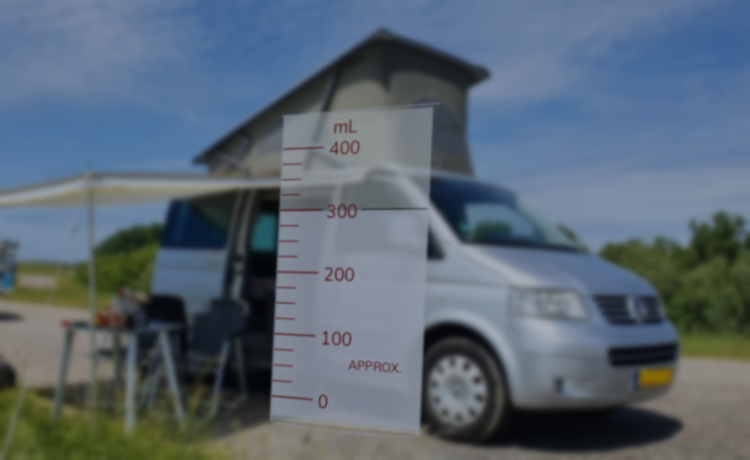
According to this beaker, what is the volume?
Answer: 300 mL
